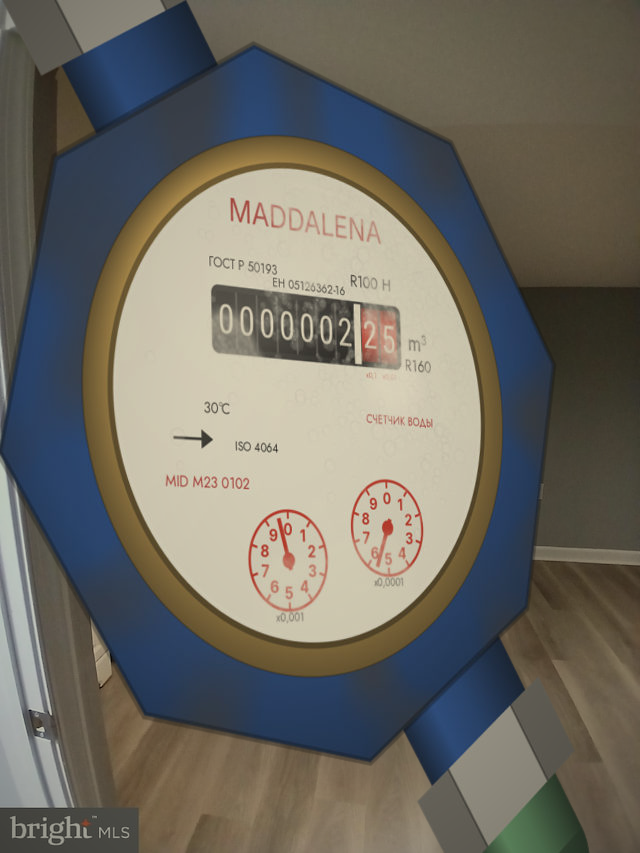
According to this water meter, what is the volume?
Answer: 2.2495 m³
